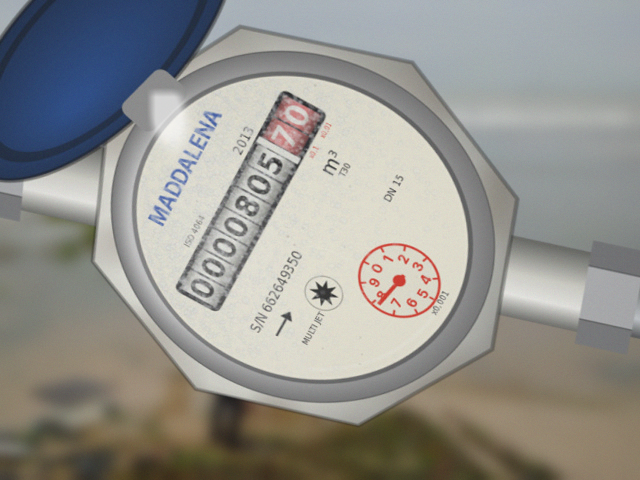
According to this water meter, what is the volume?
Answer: 805.707 m³
